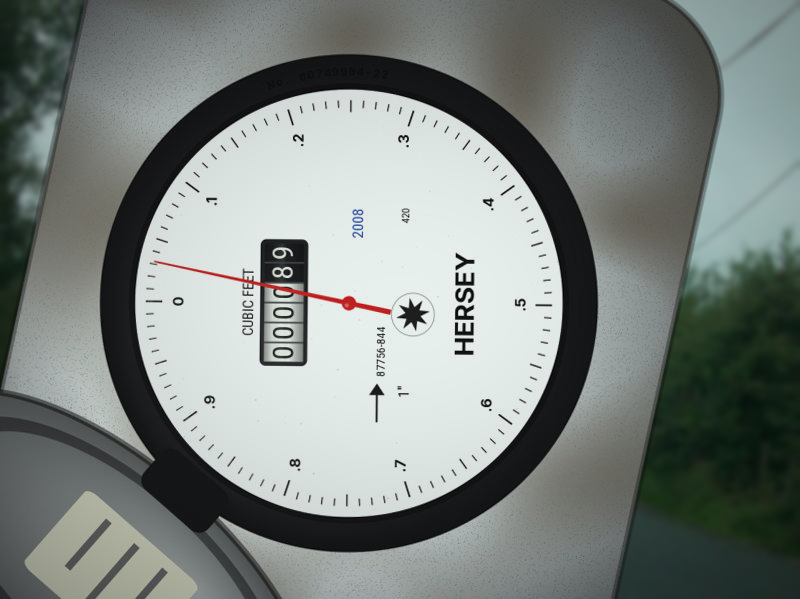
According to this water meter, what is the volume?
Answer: 89.03 ft³
